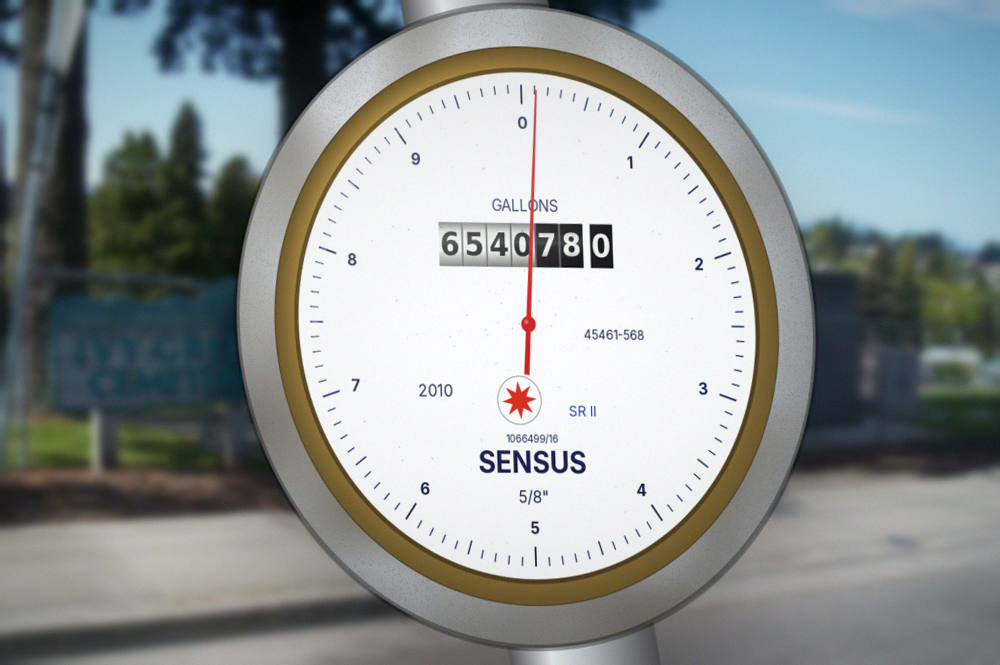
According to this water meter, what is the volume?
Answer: 6540780.1 gal
